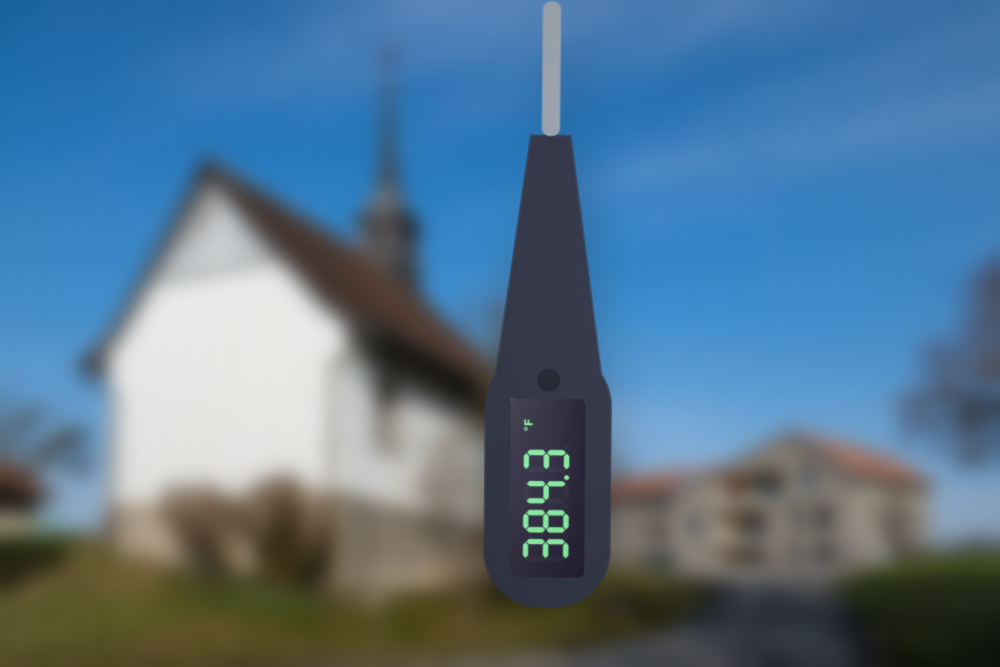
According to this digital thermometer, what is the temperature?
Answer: 384.3 °F
